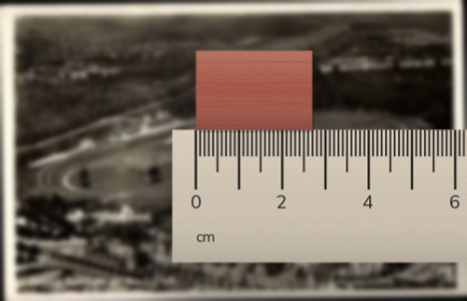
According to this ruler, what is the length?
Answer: 2.7 cm
